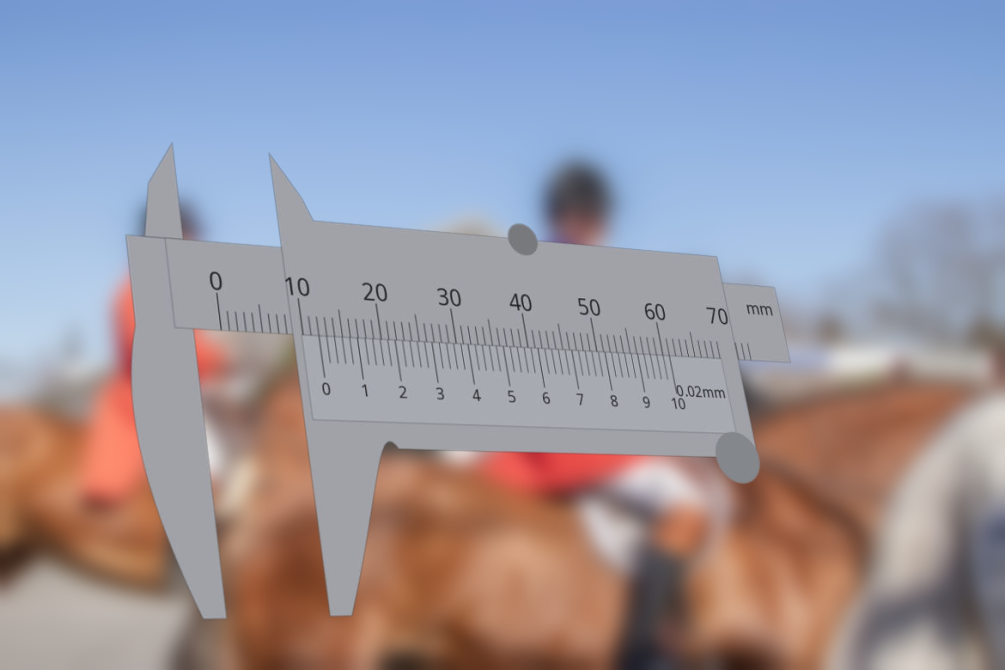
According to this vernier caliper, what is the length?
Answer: 12.0 mm
